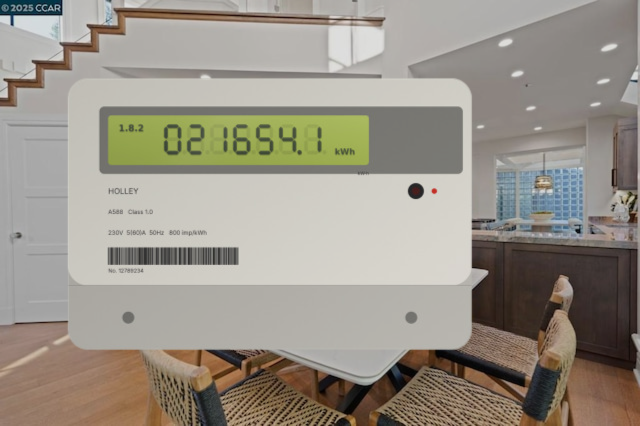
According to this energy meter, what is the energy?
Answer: 21654.1 kWh
